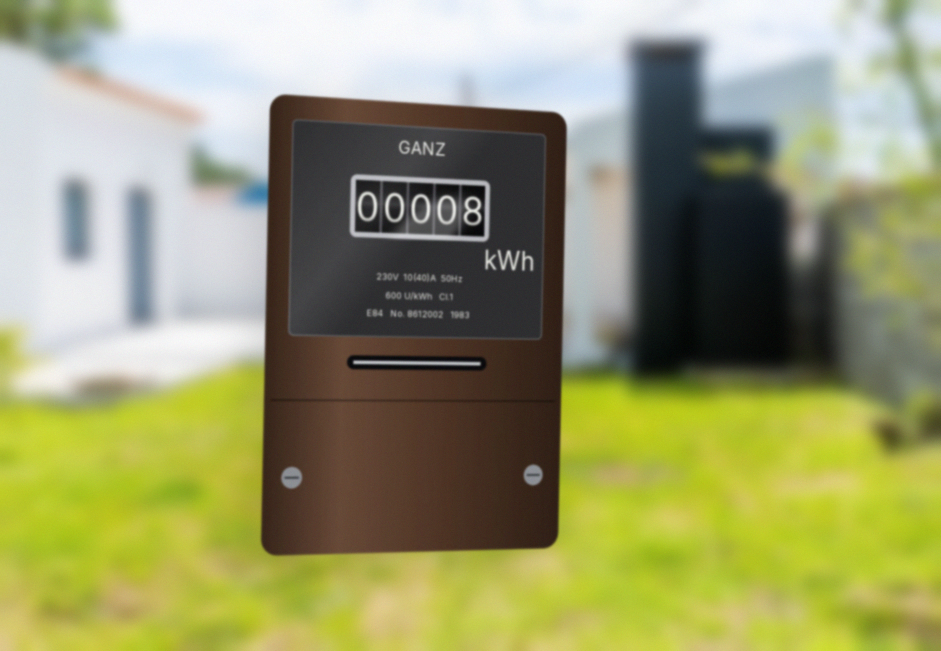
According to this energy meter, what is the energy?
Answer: 8 kWh
